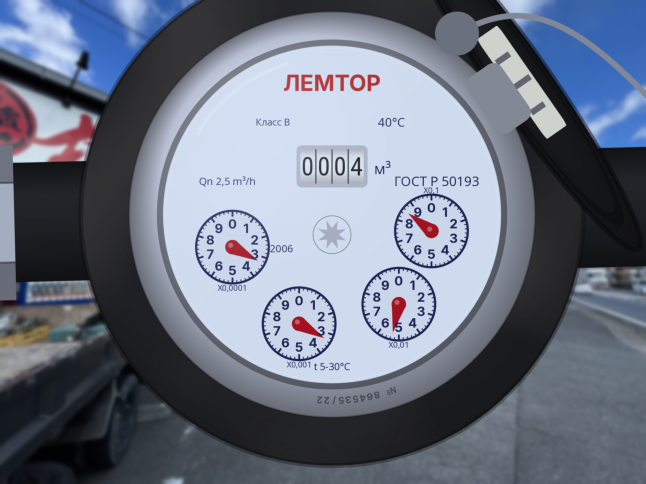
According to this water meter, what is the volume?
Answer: 4.8533 m³
